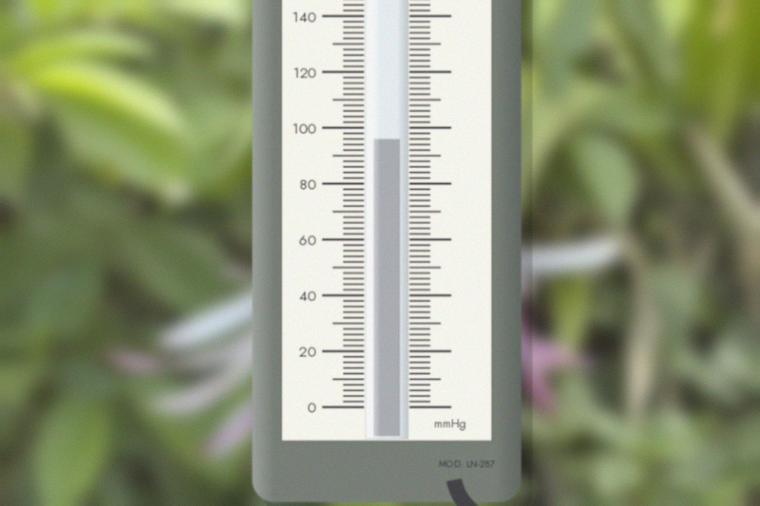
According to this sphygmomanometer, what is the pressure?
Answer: 96 mmHg
